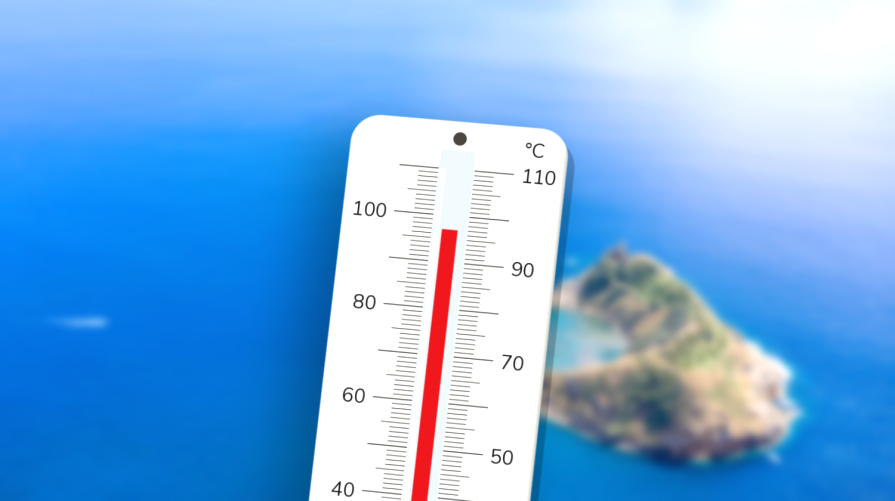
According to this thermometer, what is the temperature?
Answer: 97 °C
